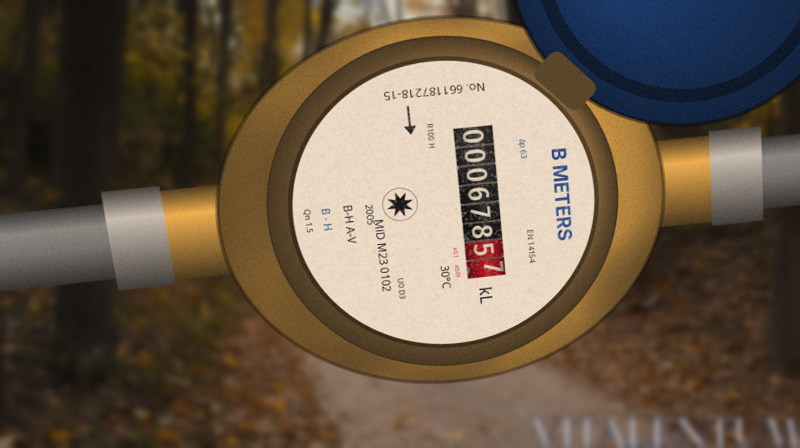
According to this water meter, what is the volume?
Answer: 678.57 kL
